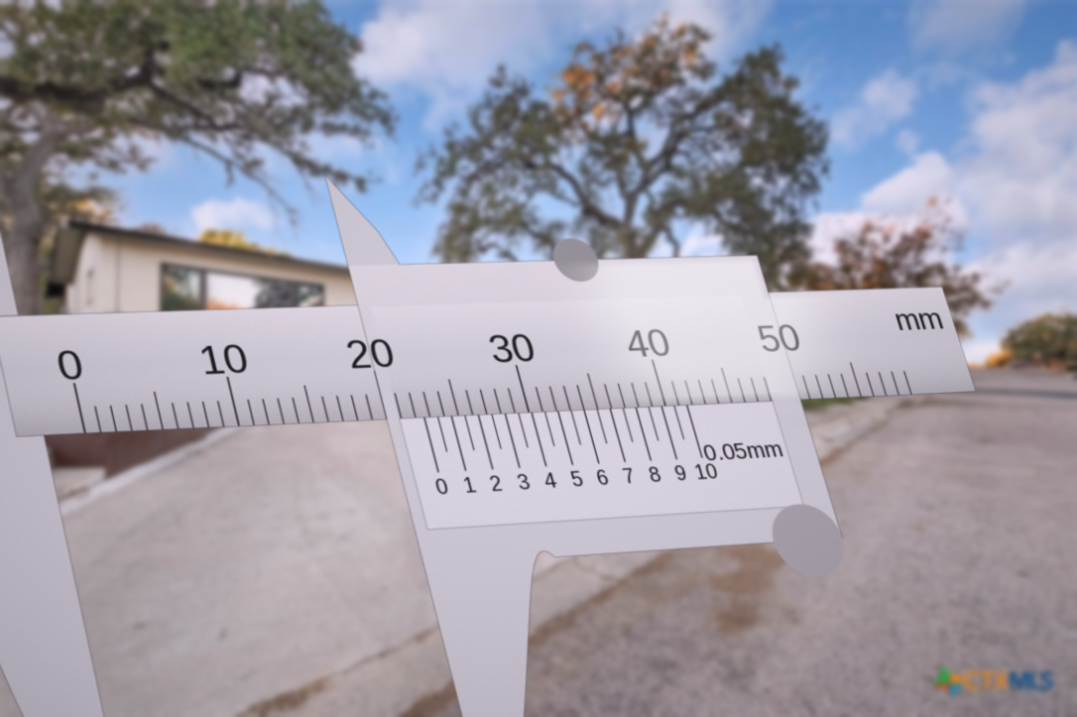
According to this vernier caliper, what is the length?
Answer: 22.6 mm
